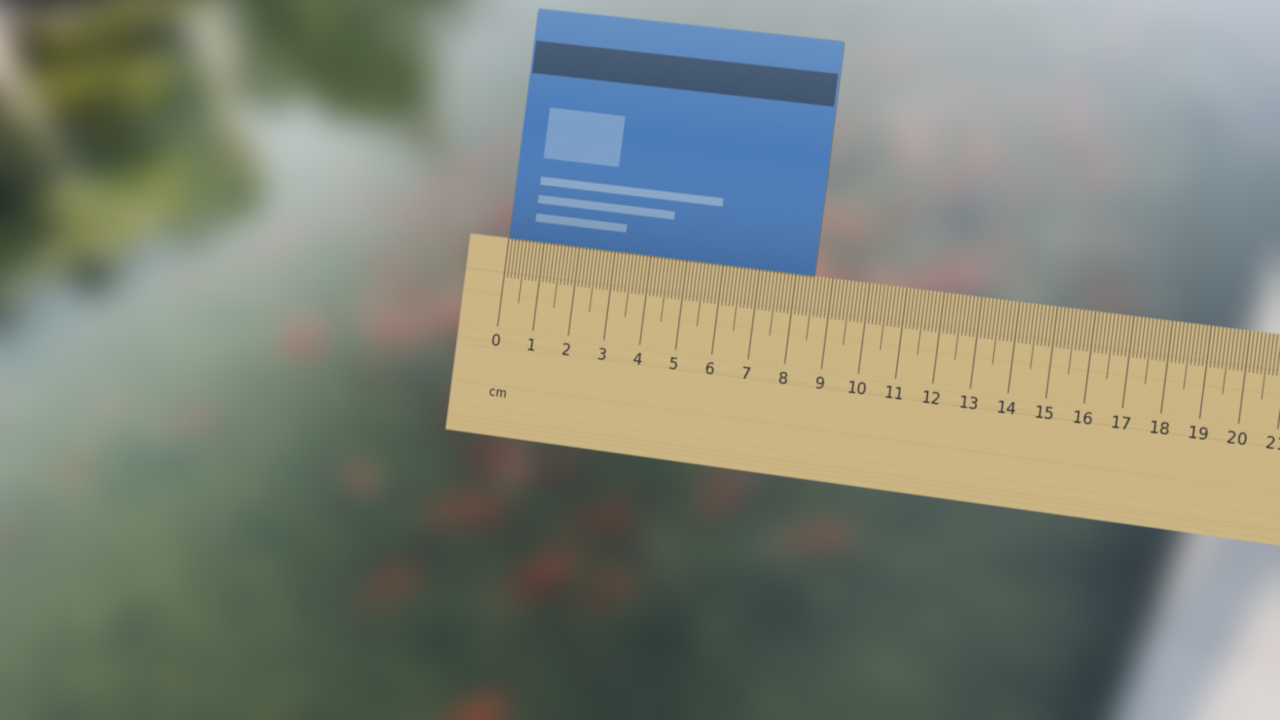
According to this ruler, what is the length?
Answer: 8.5 cm
